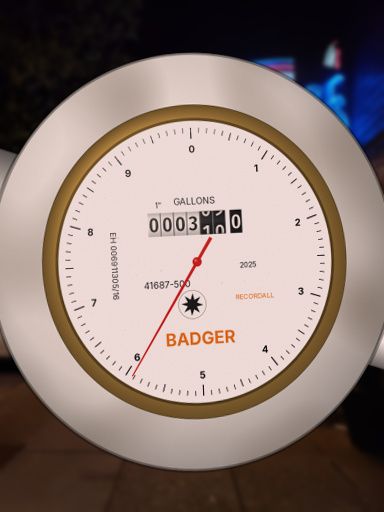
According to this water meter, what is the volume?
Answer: 3095.9 gal
